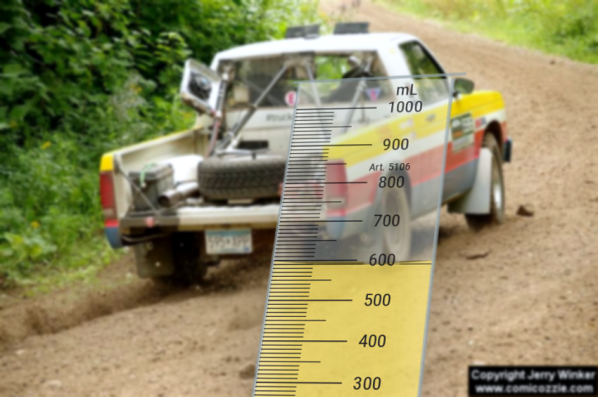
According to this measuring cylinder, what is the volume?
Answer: 590 mL
